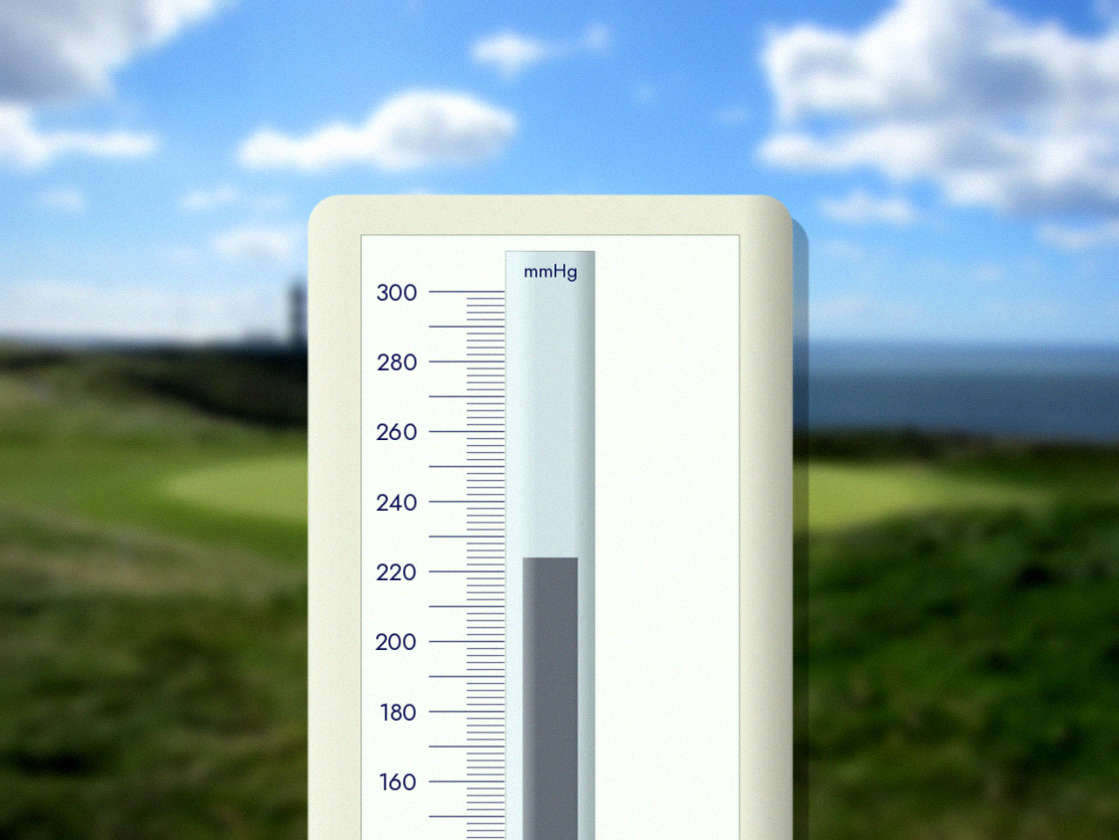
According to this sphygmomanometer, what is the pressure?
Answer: 224 mmHg
